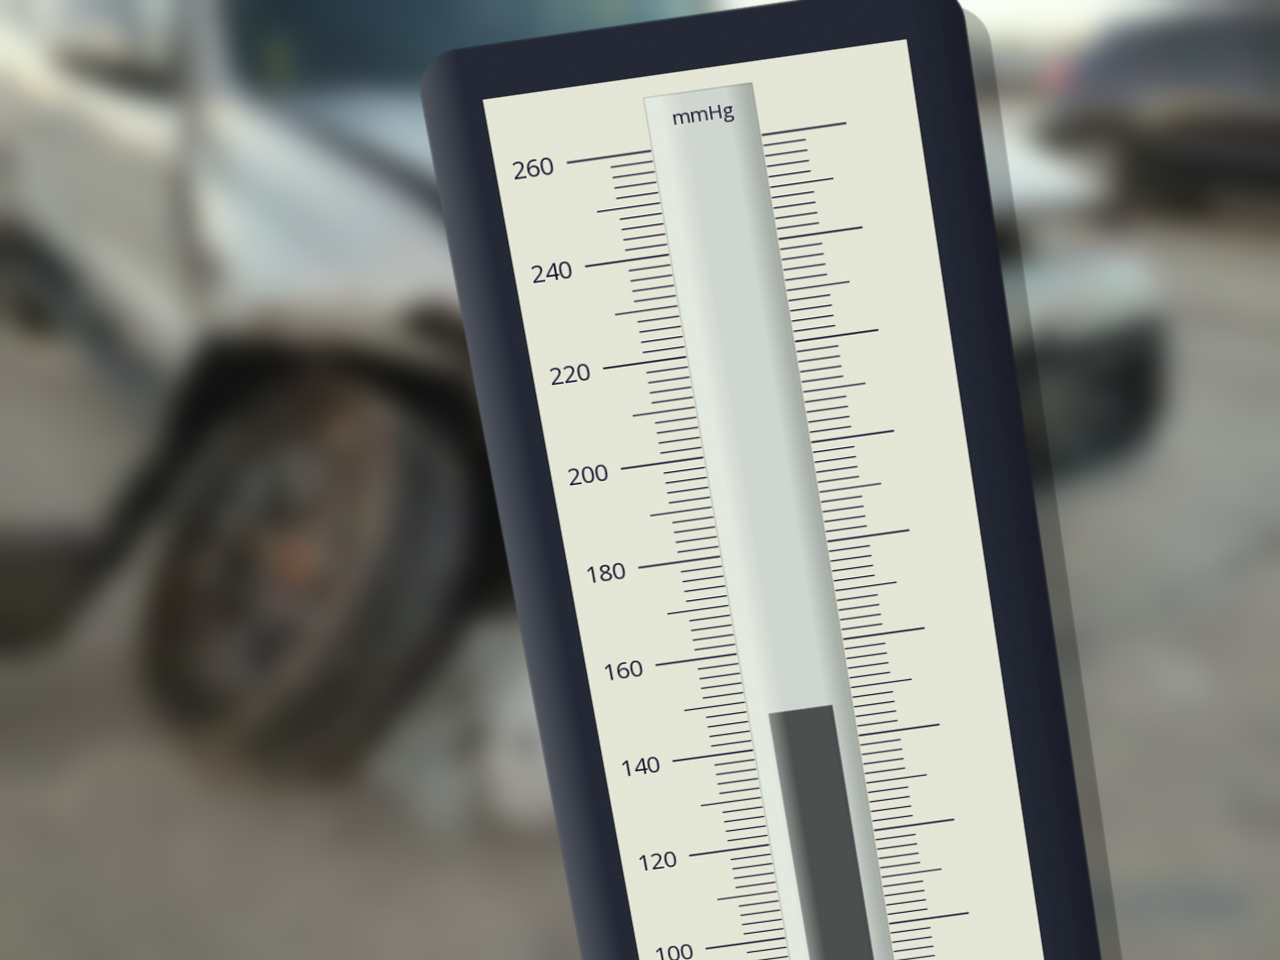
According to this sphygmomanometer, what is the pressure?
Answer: 147 mmHg
